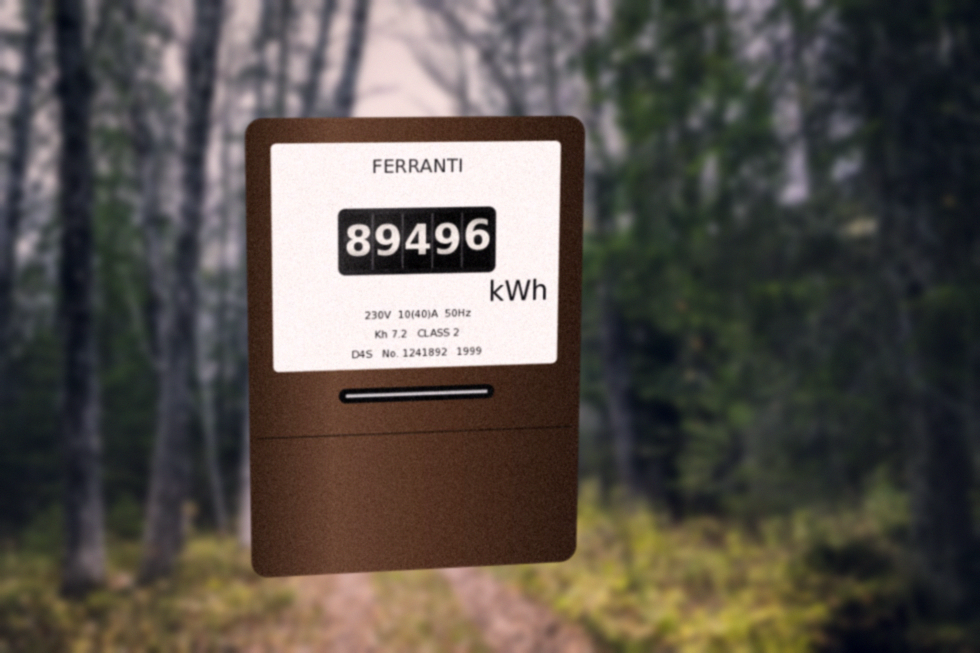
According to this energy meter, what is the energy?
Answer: 89496 kWh
